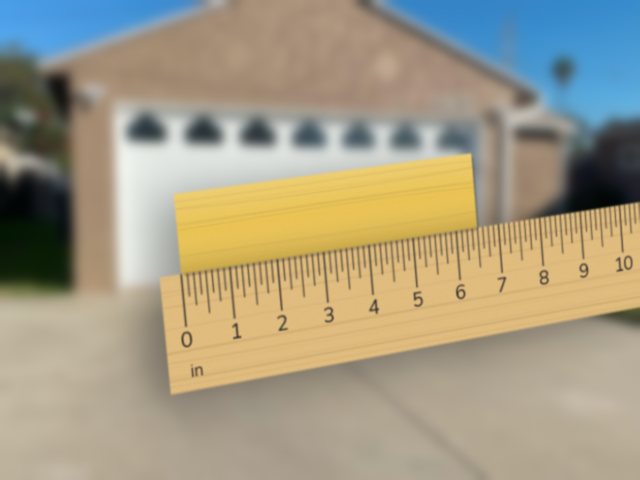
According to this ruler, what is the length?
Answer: 6.5 in
